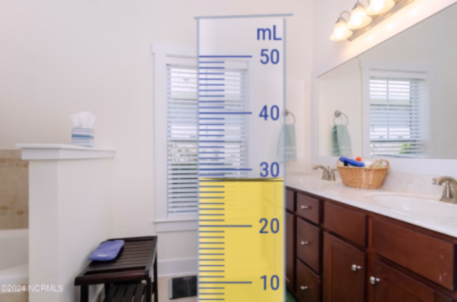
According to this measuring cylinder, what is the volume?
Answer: 28 mL
